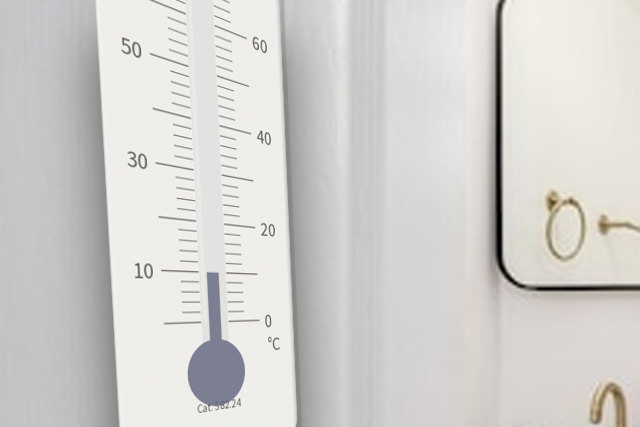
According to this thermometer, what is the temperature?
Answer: 10 °C
